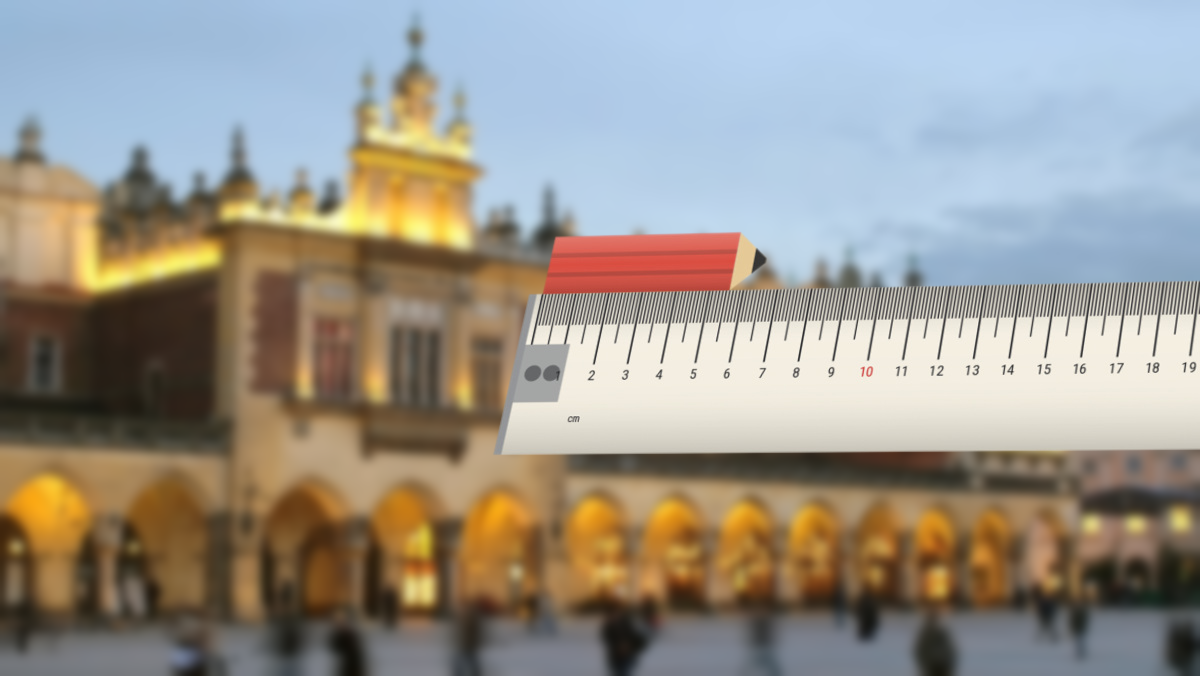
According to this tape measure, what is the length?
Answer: 6.5 cm
